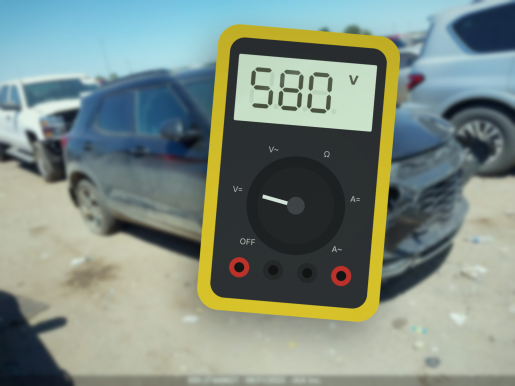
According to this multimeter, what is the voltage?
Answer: 580 V
